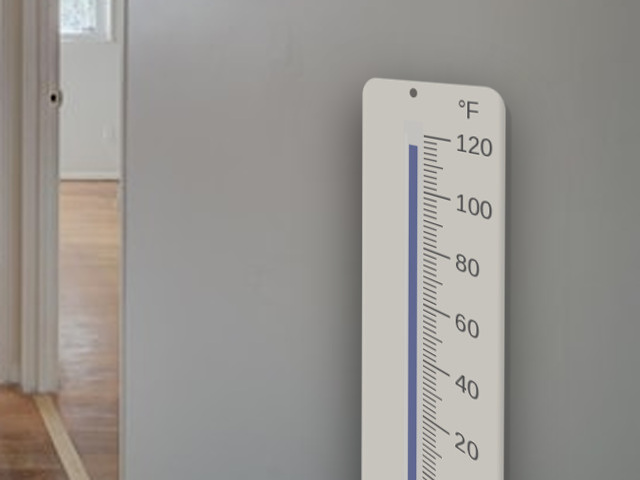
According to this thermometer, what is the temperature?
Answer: 116 °F
